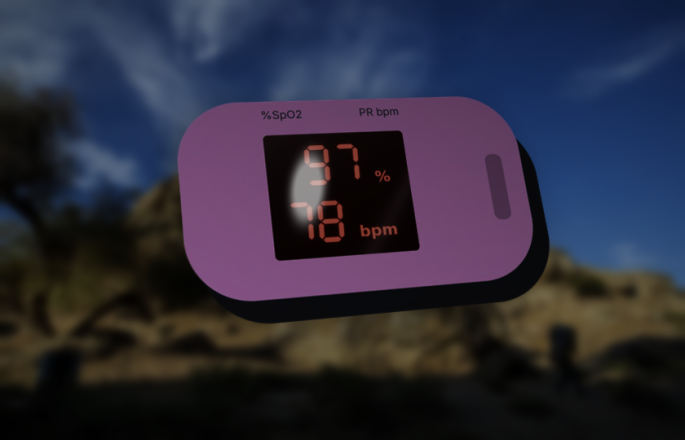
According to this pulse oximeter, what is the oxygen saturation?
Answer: 97 %
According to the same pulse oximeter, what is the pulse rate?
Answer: 78 bpm
